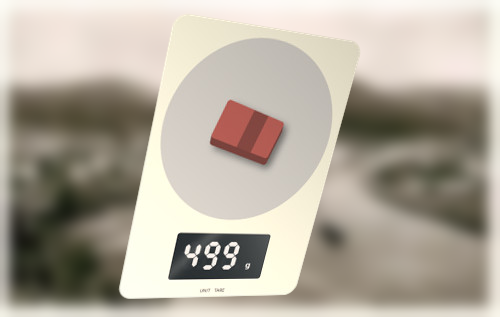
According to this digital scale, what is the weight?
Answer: 499 g
